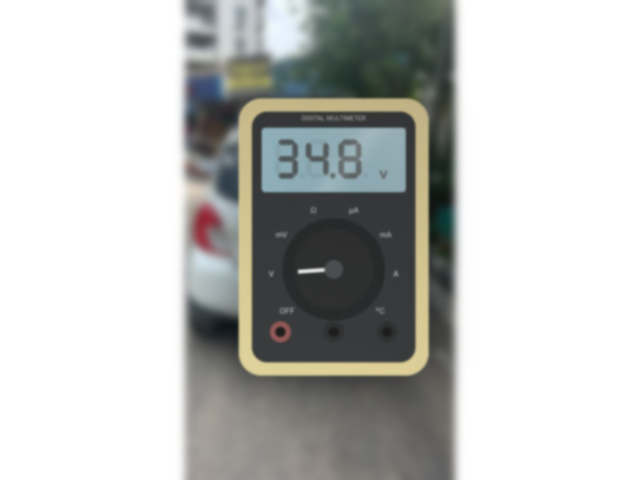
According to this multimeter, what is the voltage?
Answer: 34.8 V
